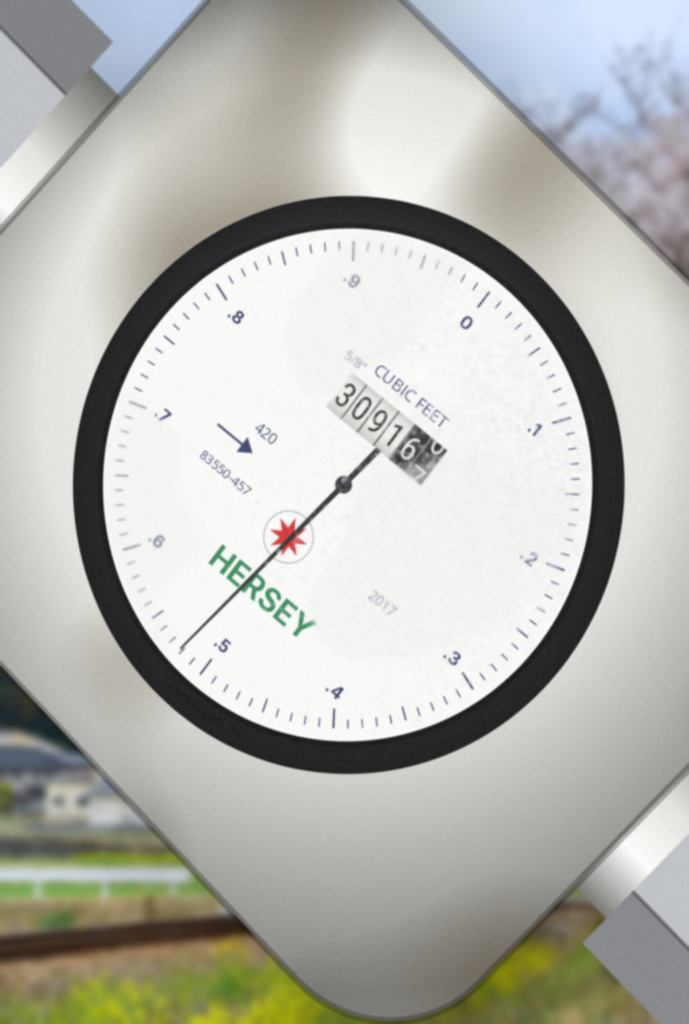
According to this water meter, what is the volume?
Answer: 309166.52 ft³
